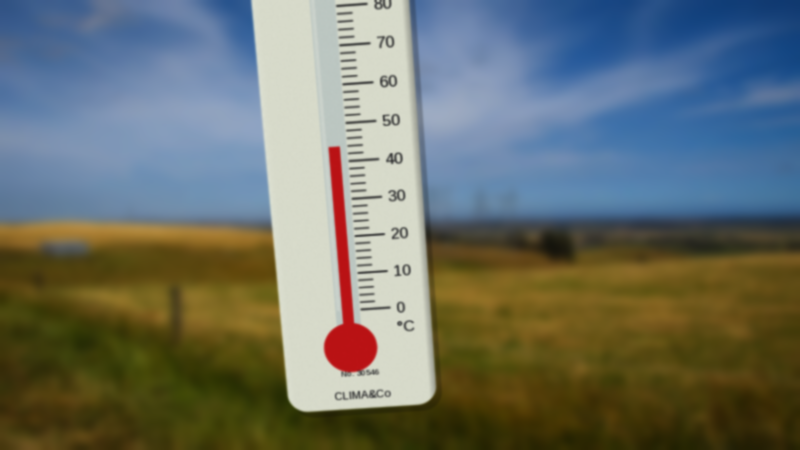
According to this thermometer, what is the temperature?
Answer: 44 °C
